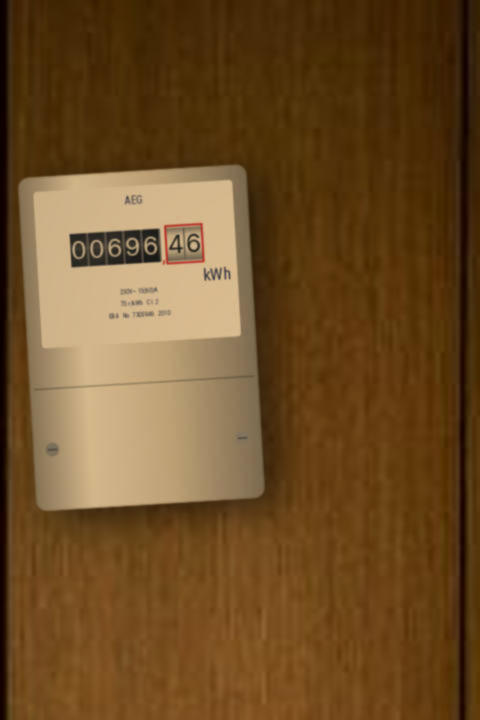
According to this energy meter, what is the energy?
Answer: 696.46 kWh
